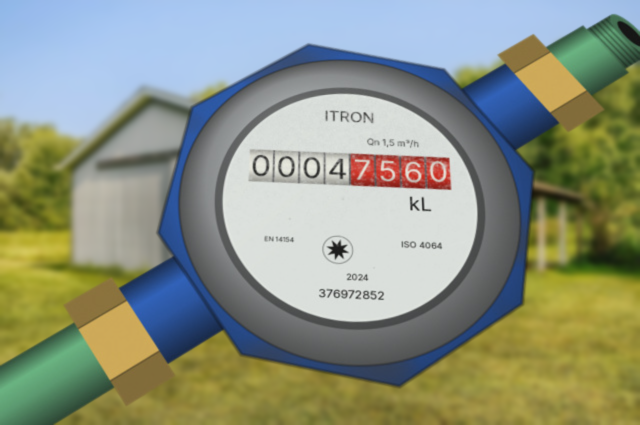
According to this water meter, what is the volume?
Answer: 4.7560 kL
